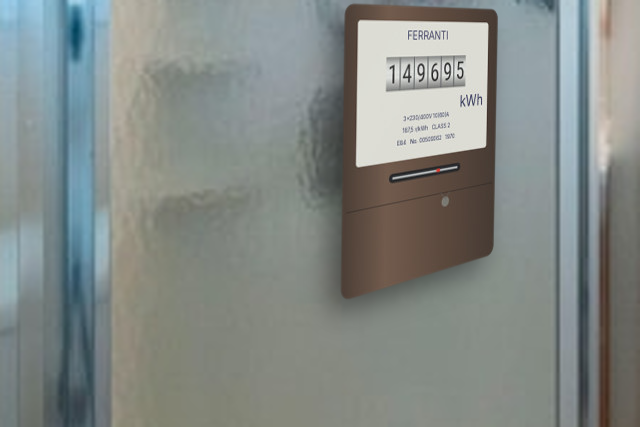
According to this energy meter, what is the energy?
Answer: 149695 kWh
